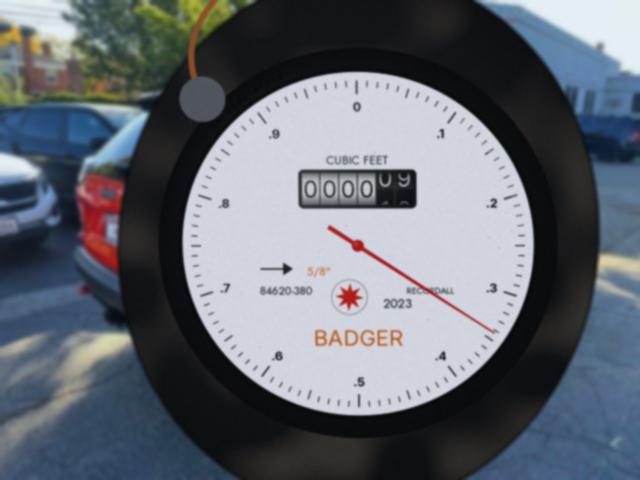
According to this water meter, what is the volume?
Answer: 9.34 ft³
